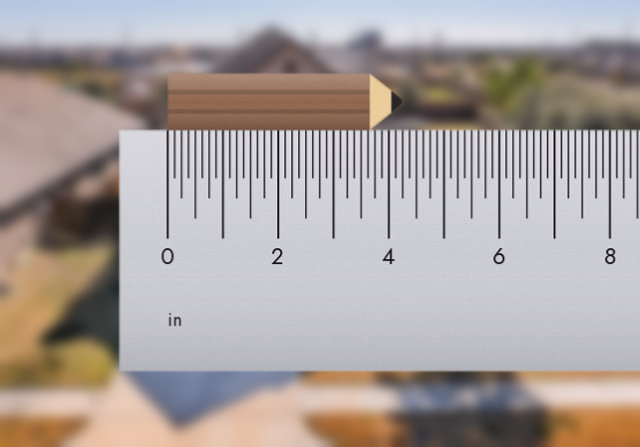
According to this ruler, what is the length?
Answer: 4.25 in
